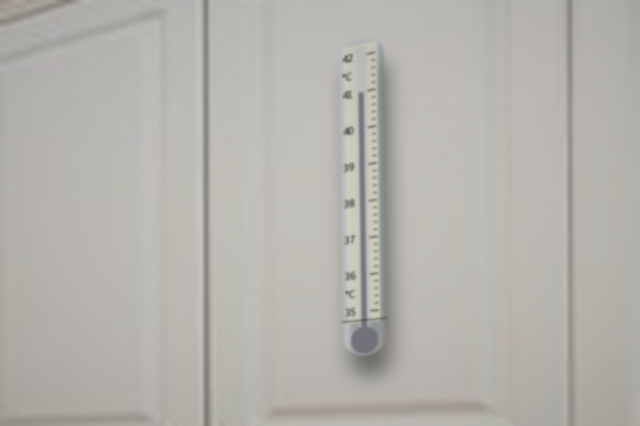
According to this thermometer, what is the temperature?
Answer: 41 °C
